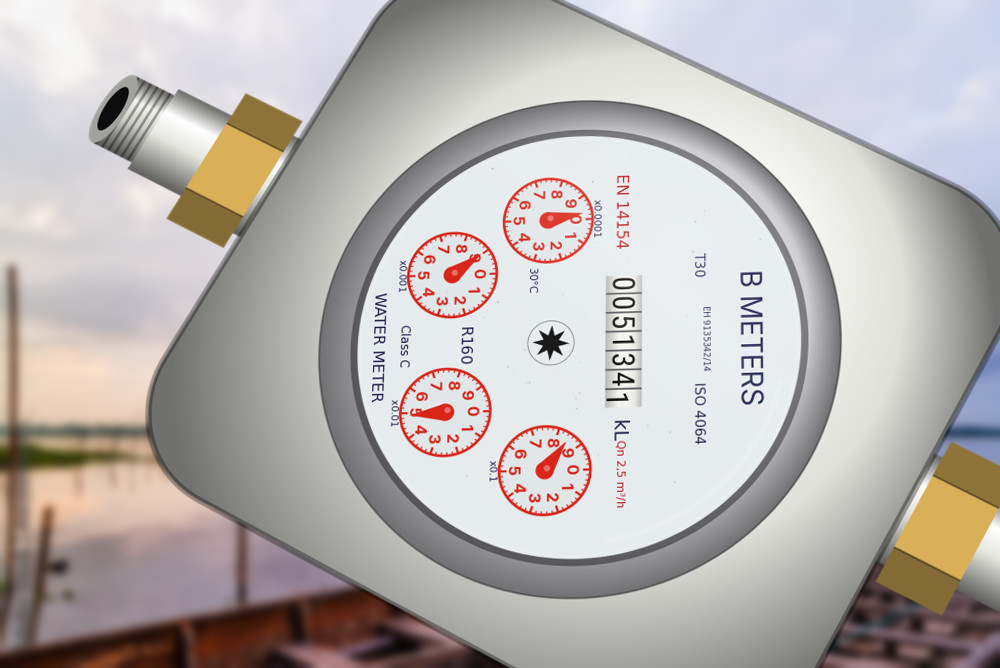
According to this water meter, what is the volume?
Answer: 51340.8489 kL
